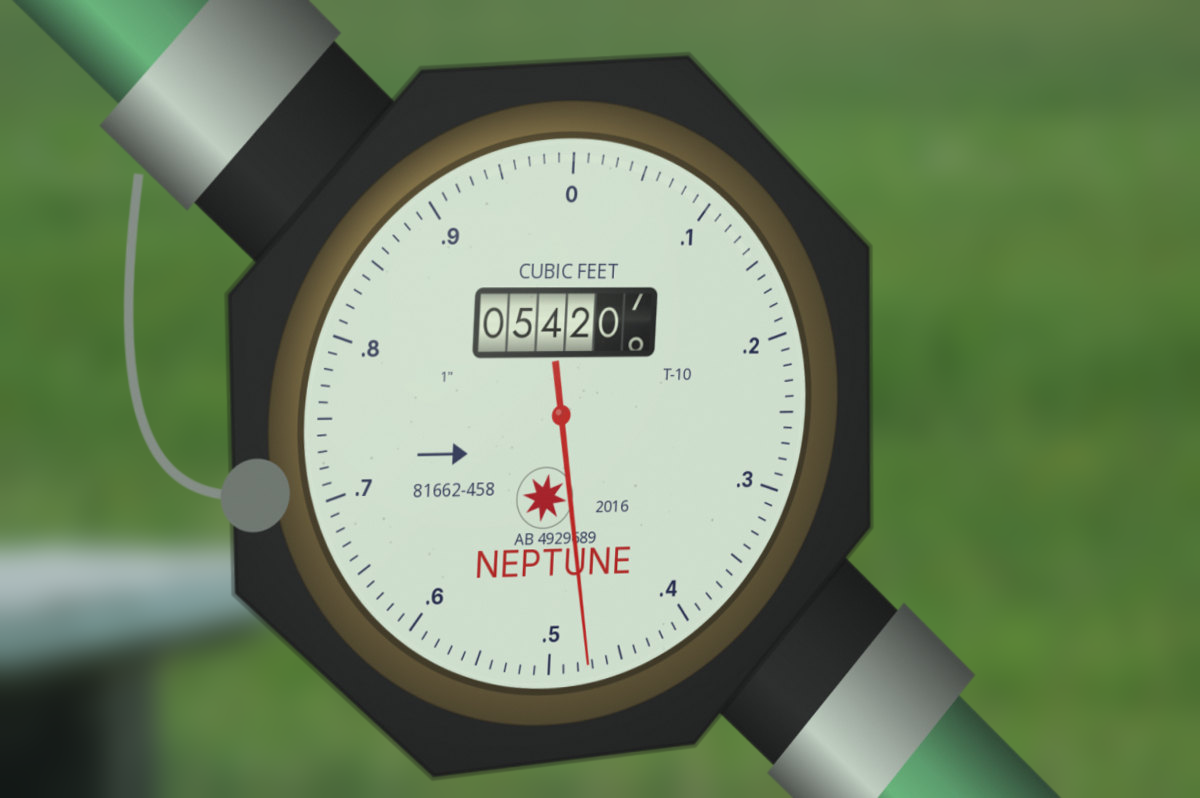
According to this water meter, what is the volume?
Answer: 54207.47 ft³
